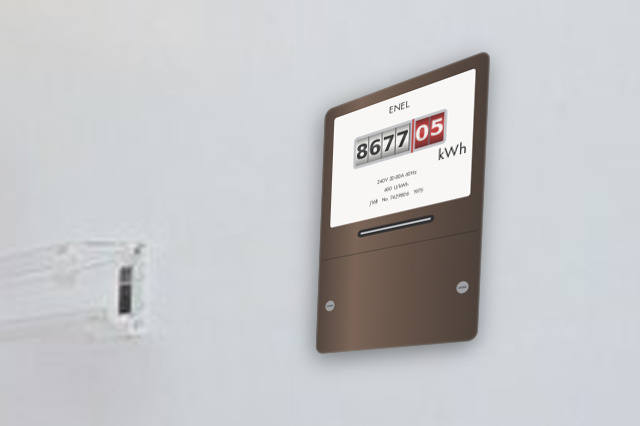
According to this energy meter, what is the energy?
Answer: 8677.05 kWh
